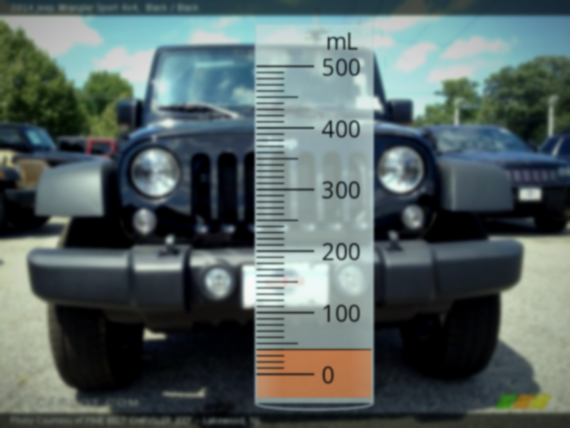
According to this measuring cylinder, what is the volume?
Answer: 40 mL
